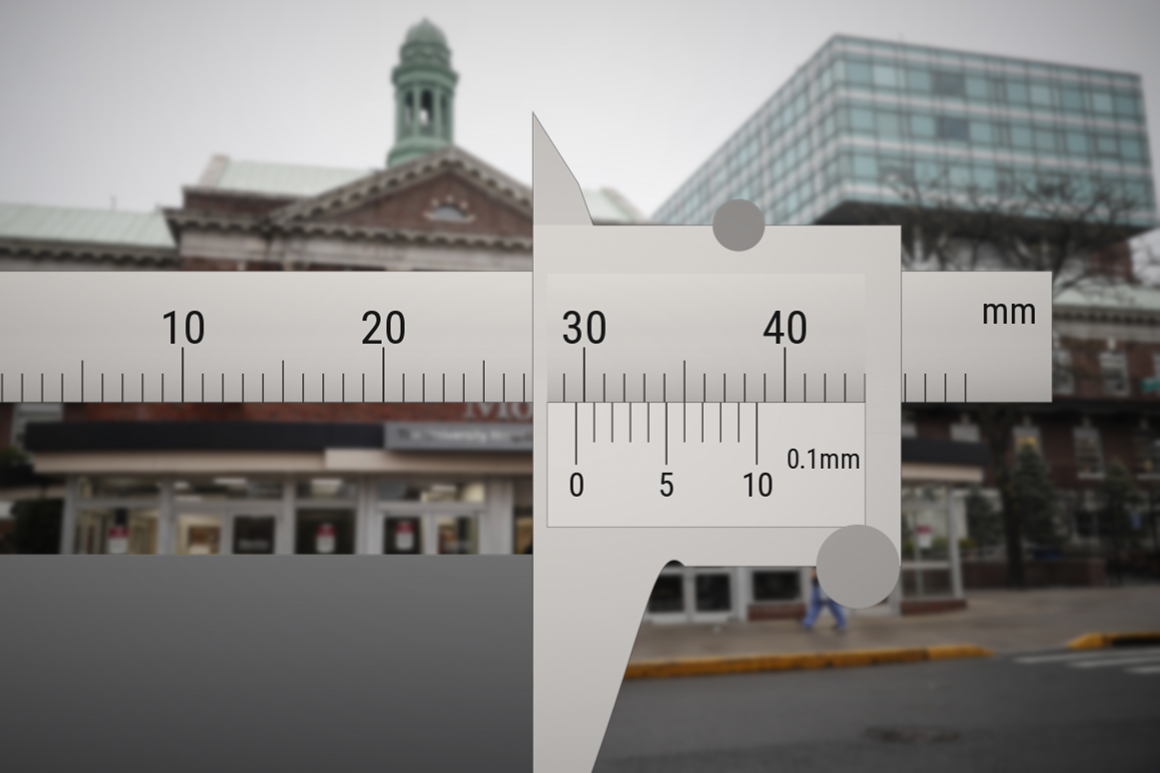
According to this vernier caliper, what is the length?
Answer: 29.6 mm
